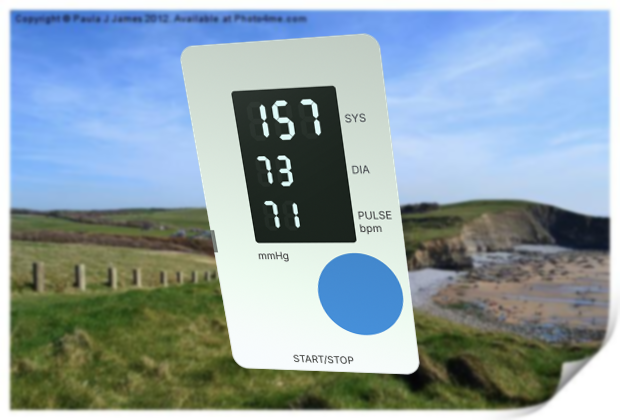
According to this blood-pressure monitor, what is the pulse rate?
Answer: 71 bpm
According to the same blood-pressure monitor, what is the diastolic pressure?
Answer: 73 mmHg
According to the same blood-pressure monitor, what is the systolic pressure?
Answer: 157 mmHg
